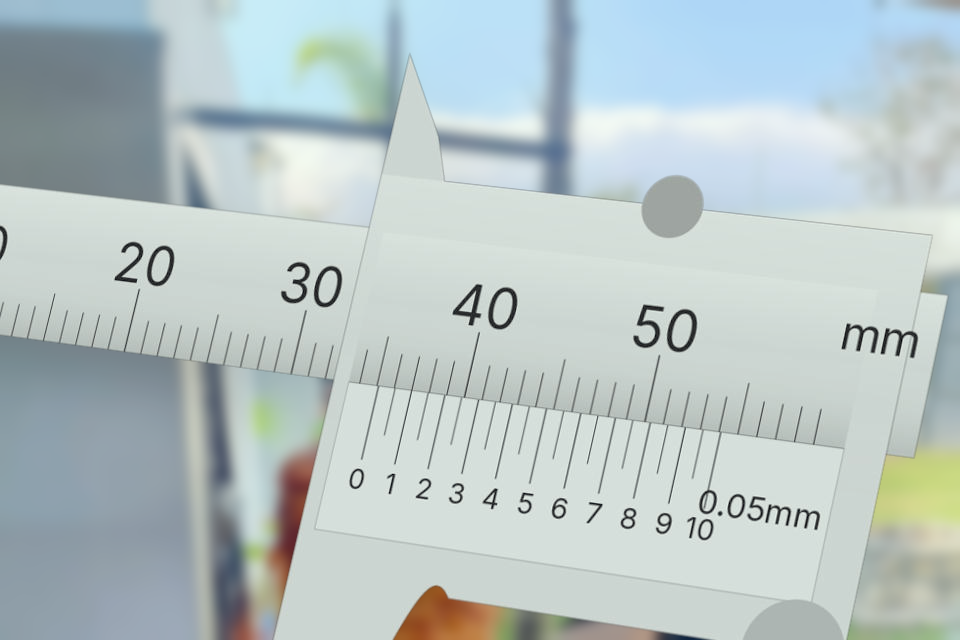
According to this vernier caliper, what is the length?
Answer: 35.1 mm
